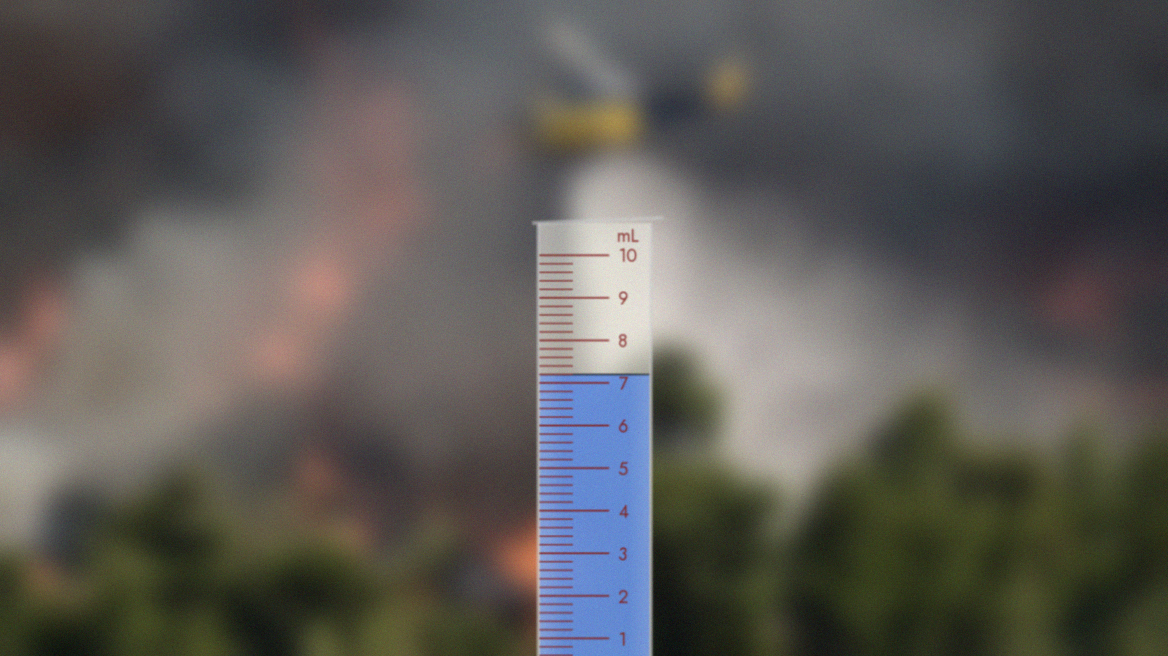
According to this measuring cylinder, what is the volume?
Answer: 7.2 mL
